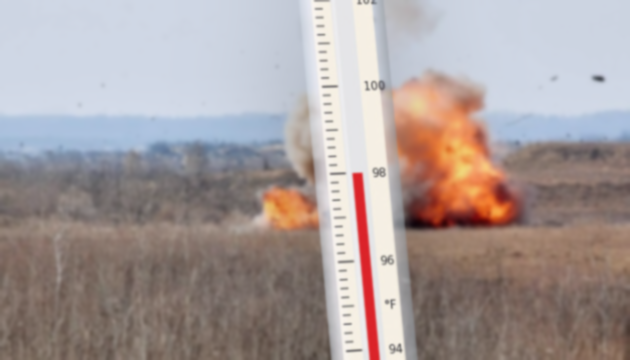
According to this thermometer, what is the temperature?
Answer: 98 °F
